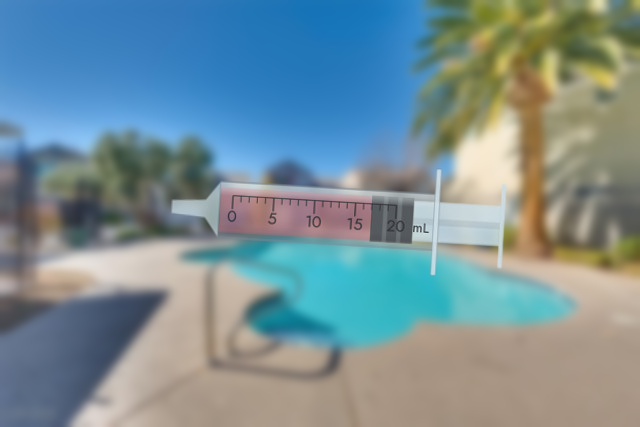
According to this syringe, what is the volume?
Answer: 17 mL
